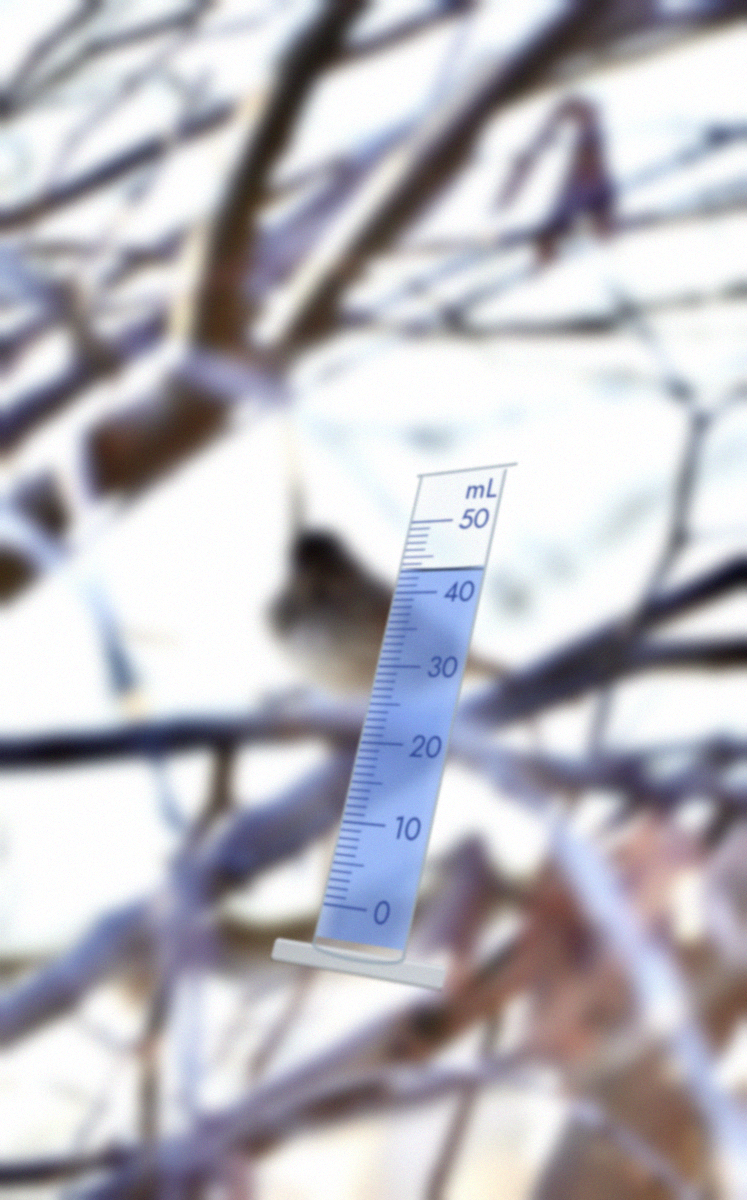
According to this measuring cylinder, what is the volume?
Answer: 43 mL
